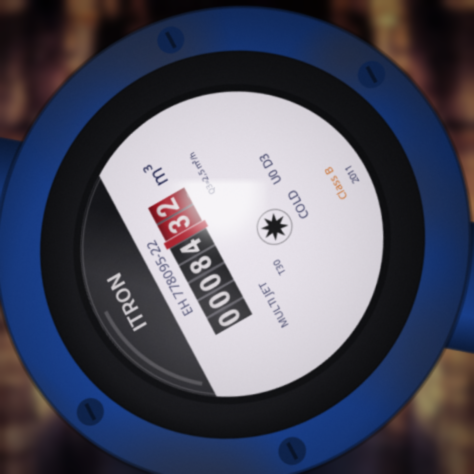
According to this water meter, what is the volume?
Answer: 84.32 m³
